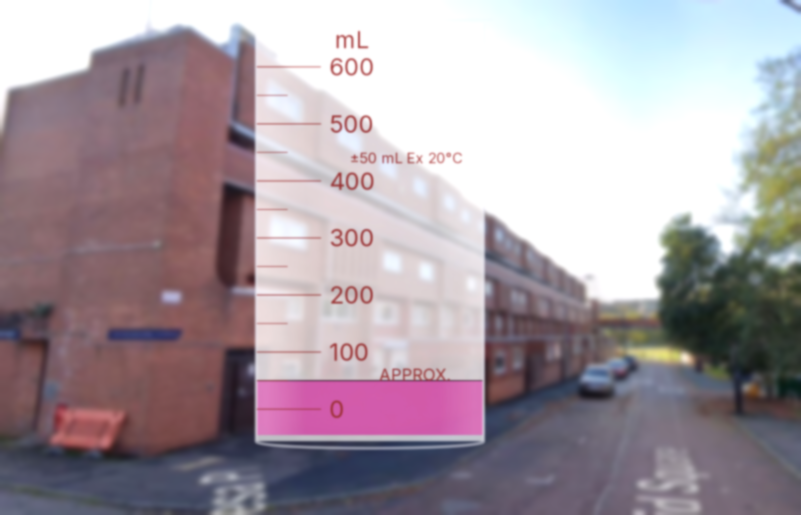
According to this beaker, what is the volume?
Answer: 50 mL
